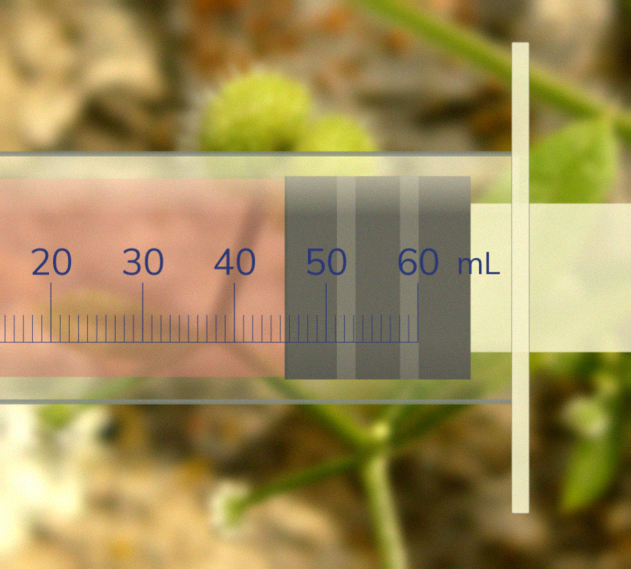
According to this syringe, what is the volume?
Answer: 45.5 mL
